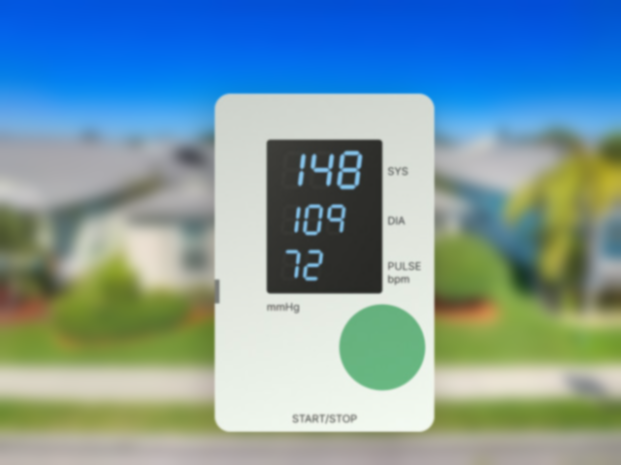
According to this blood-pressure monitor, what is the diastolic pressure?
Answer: 109 mmHg
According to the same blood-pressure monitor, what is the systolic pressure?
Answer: 148 mmHg
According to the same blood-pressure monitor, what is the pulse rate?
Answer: 72 bpm
